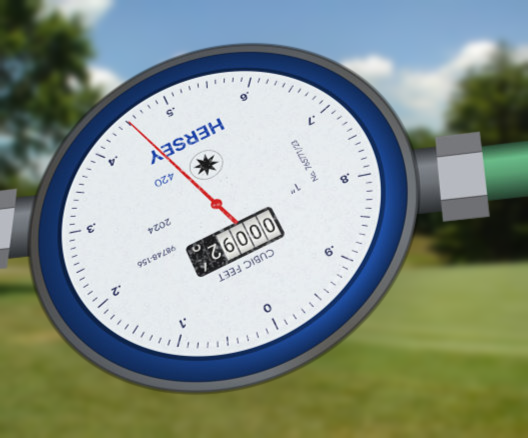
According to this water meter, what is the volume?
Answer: 927.45 ft³
